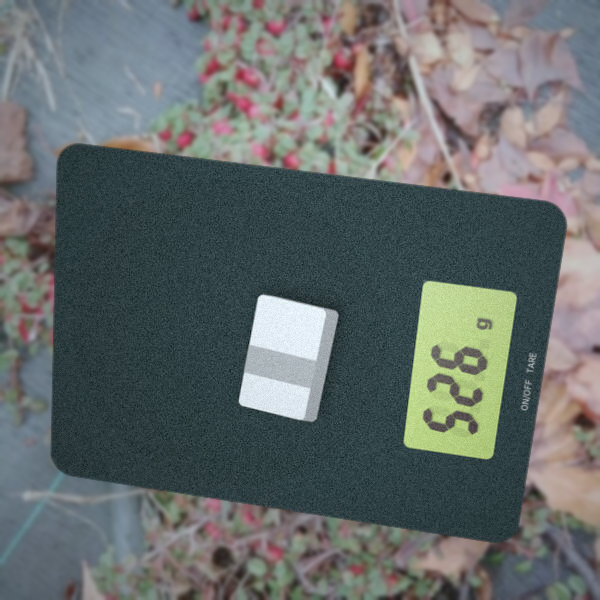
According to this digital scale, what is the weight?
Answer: 526 g
